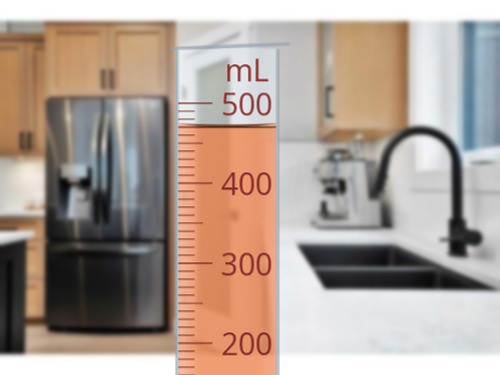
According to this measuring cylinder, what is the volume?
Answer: 470 mL
